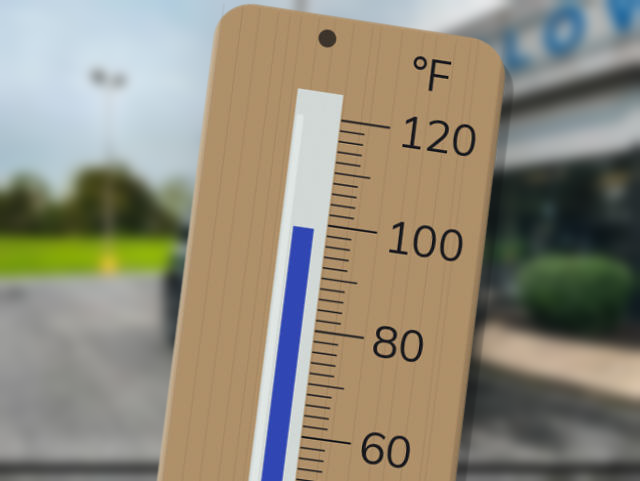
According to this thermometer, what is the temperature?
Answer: 99 °F
